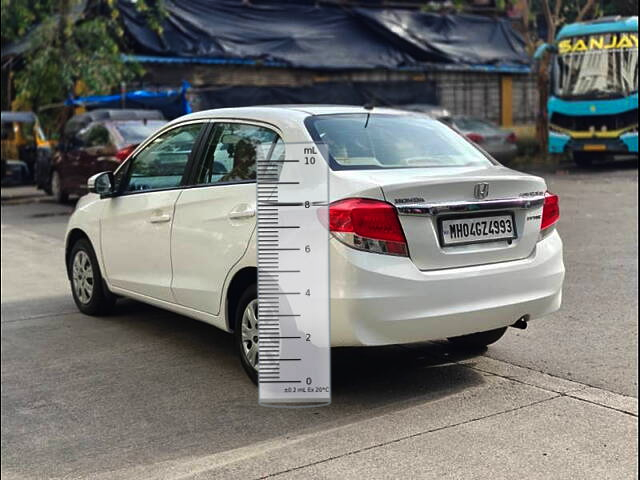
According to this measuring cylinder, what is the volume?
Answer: 8 mL
